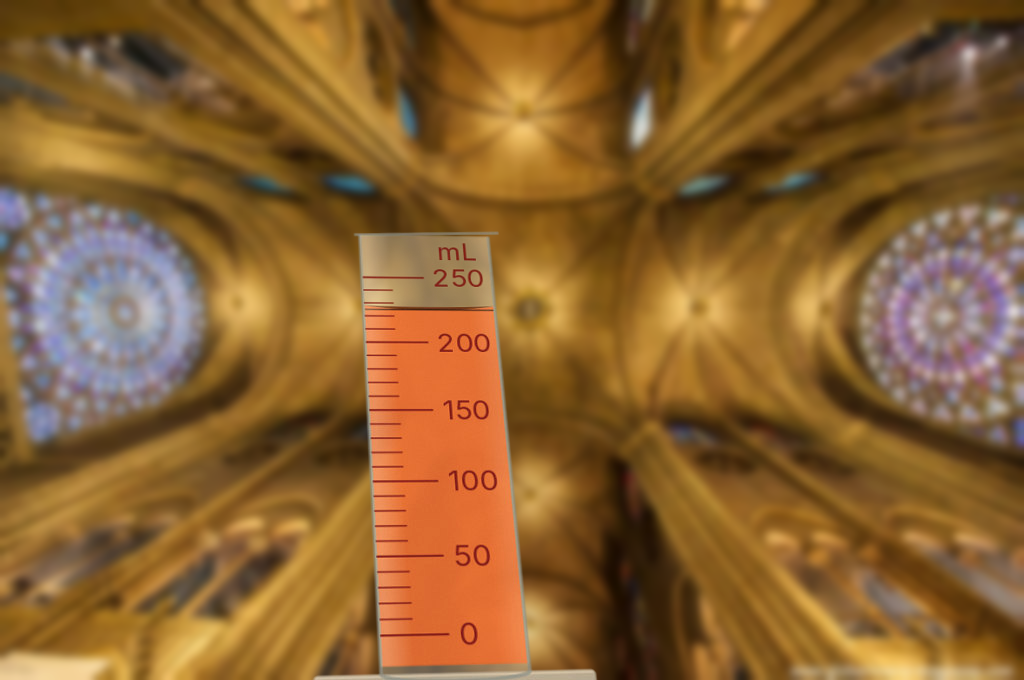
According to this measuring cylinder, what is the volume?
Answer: 225 mL
